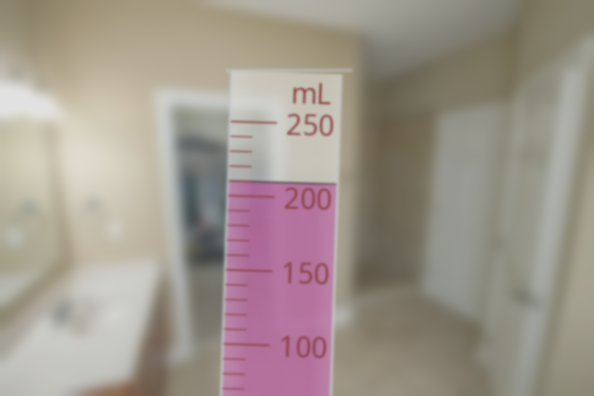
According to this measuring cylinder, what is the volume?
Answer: 210 mL
